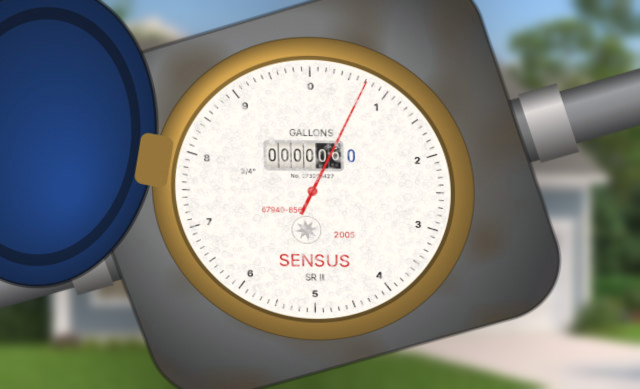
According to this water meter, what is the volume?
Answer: 60.7 gal
